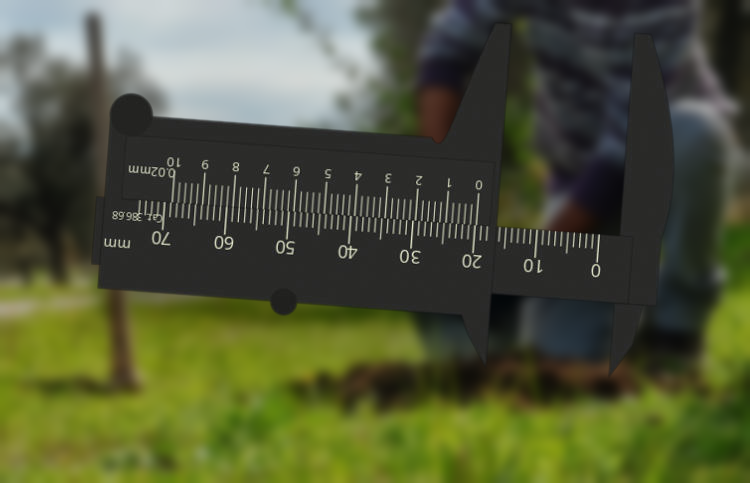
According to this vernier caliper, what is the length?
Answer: 19.8 mm
